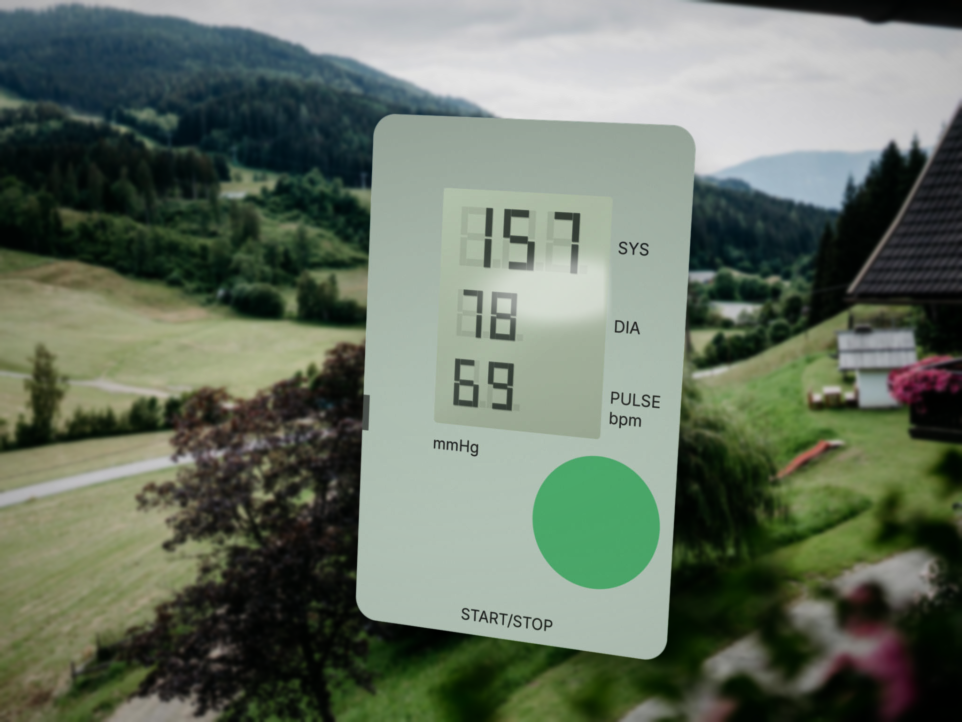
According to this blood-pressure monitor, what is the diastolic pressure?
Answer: 78 mmHg
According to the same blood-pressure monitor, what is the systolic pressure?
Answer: 157 mmHg
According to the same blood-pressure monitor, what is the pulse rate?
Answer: 69 bpm
